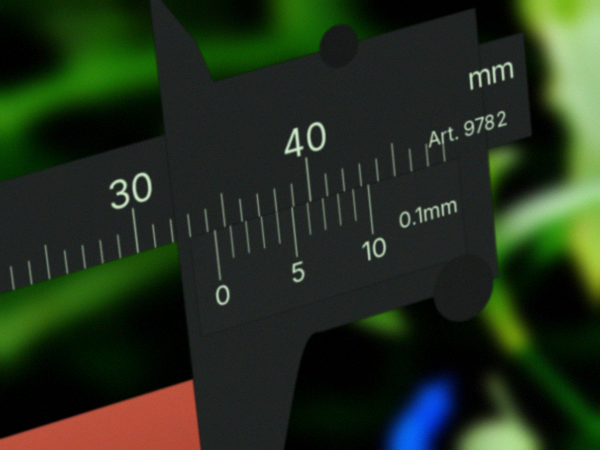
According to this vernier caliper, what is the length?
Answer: 34.4 mm
